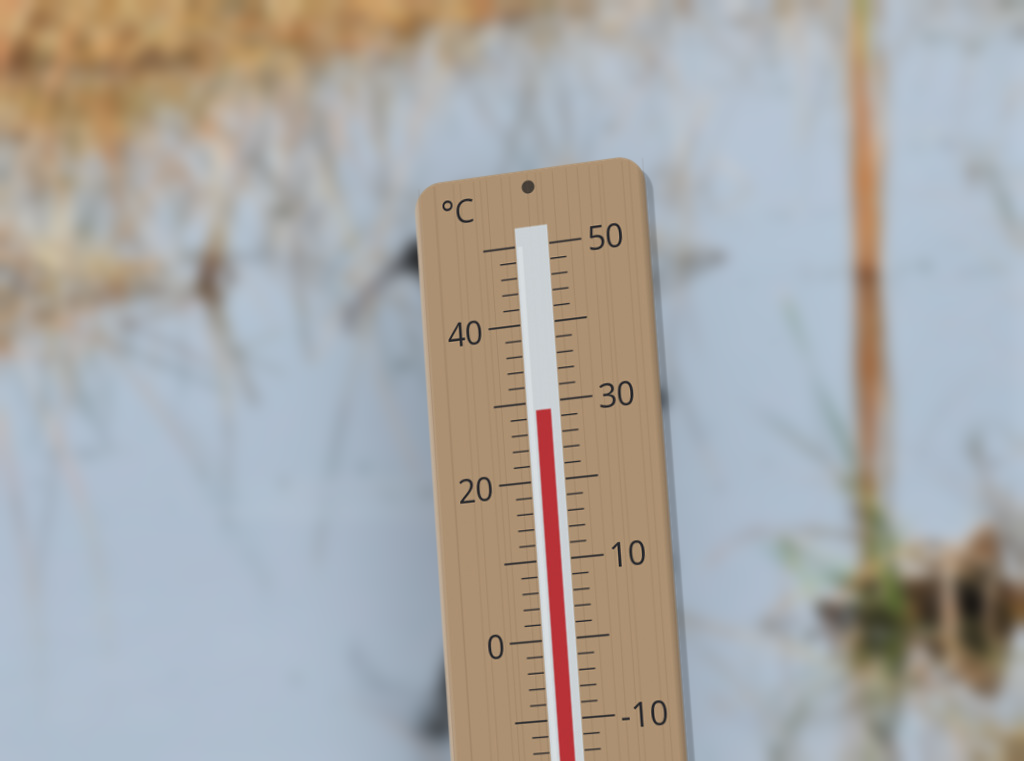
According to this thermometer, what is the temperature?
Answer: 29 °C
